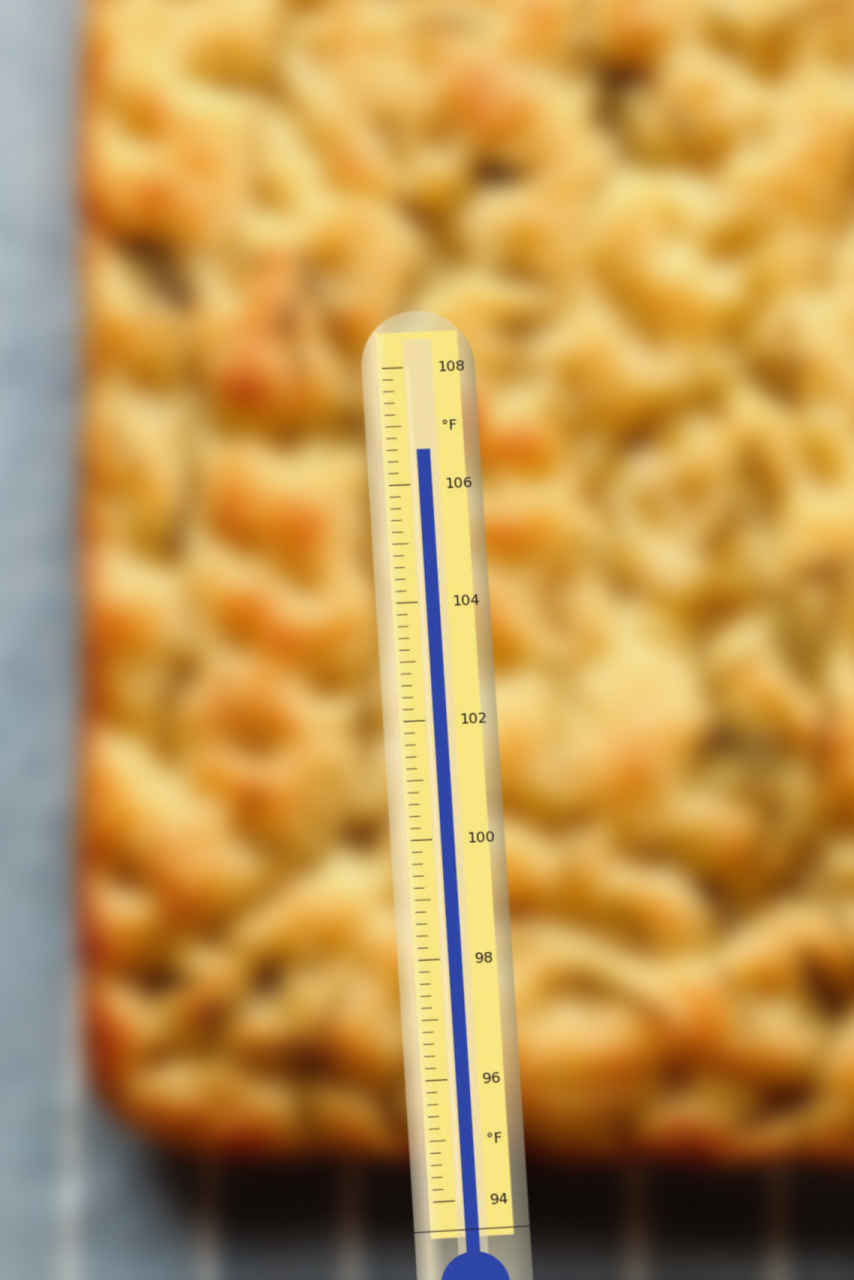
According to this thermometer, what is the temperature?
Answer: 106.6 °F
